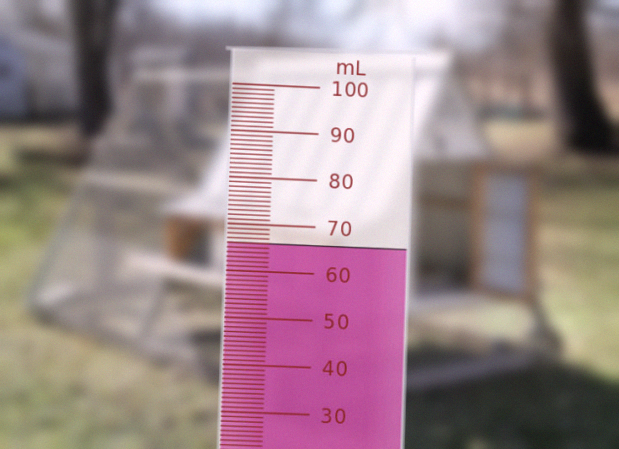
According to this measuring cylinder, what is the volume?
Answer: 66 mL
